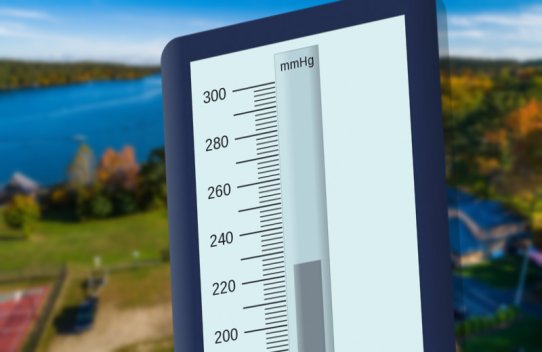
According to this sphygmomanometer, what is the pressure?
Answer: 224 mmHg
